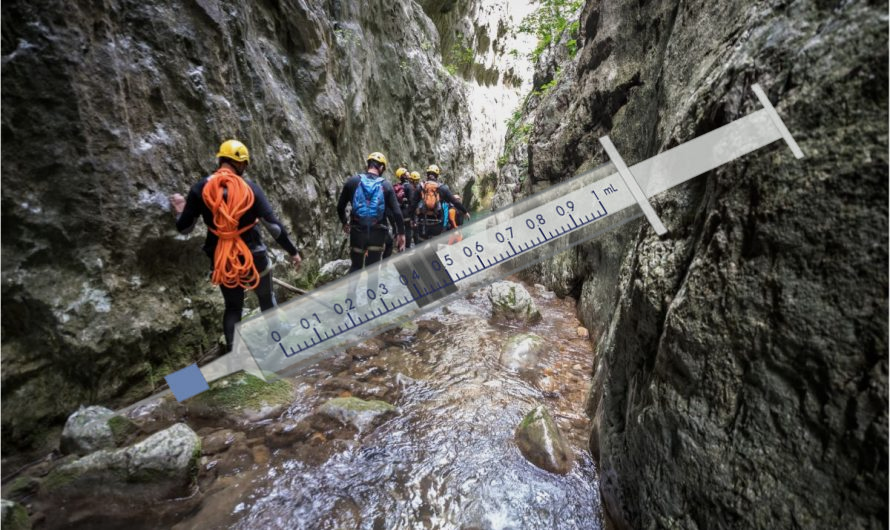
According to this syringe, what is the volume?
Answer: 0.38 mL
